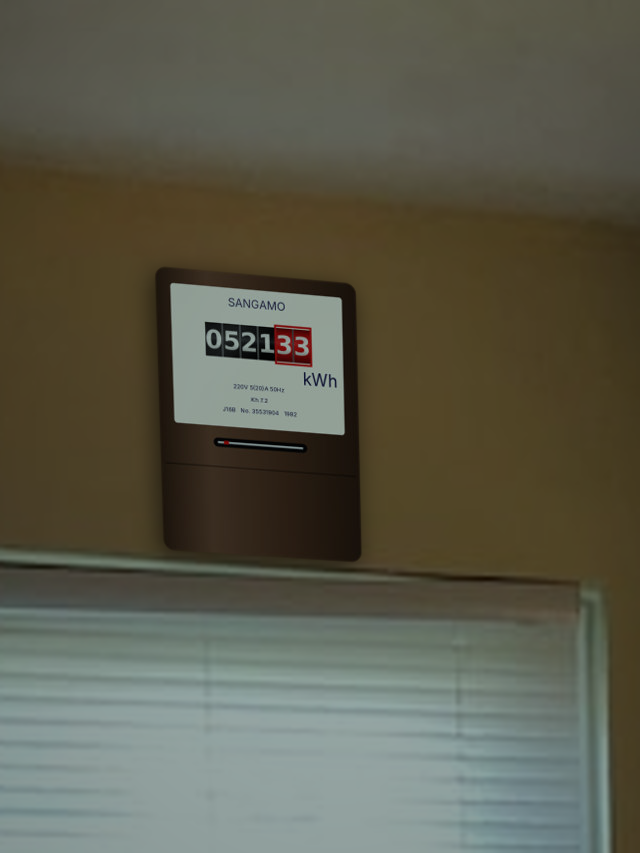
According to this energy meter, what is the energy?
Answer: 521.33 kWh
